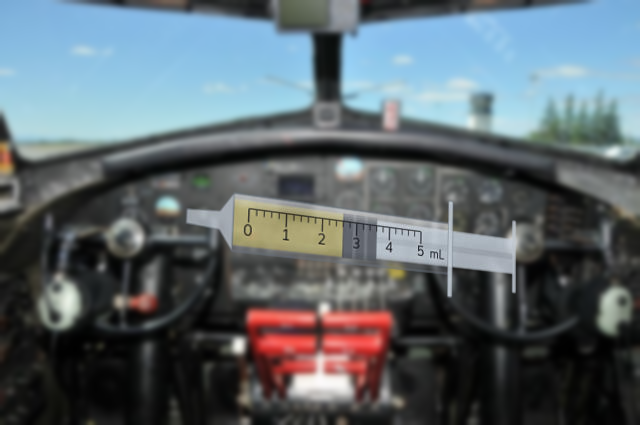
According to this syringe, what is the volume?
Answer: 2.6 mL
